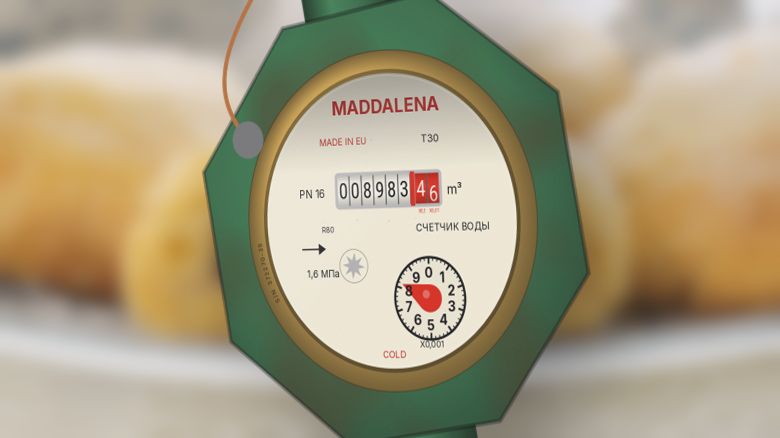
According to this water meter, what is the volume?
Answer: 8983.458 m³
